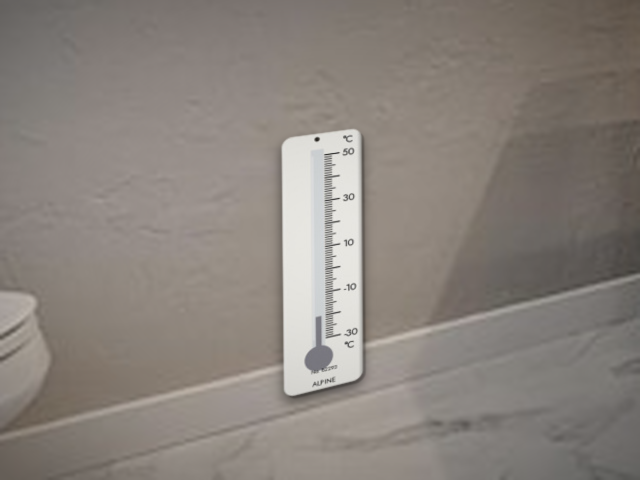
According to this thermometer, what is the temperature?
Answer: -20 °C
